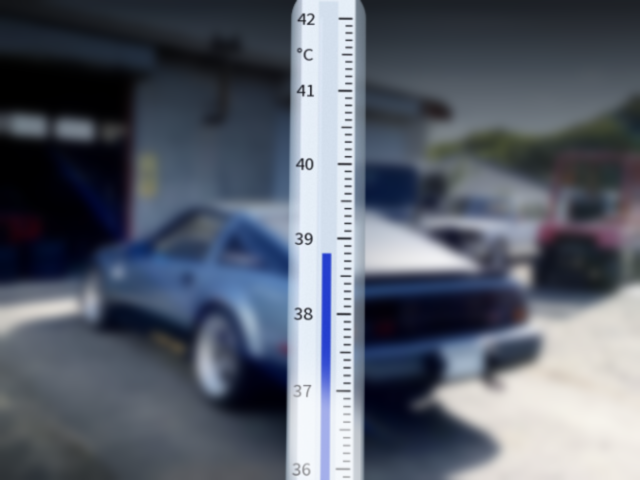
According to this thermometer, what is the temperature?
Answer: 38.8 °C
